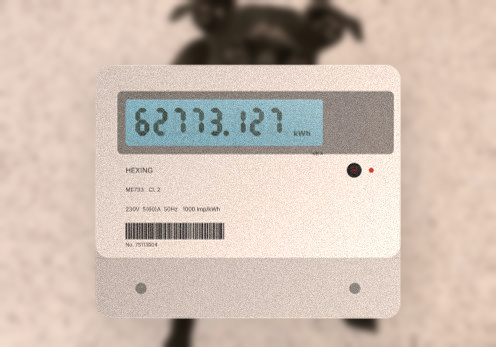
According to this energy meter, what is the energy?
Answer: 62773.127 kWh
